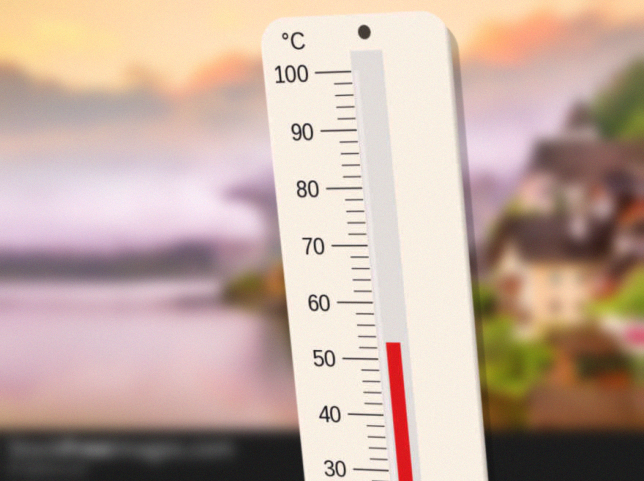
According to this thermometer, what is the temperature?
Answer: 53 °C
